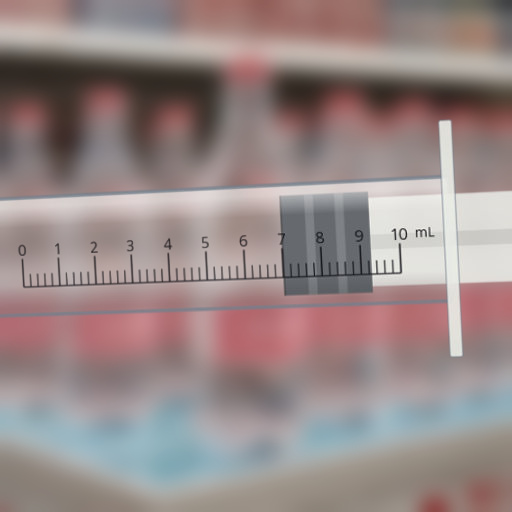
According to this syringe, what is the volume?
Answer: 7 mL
